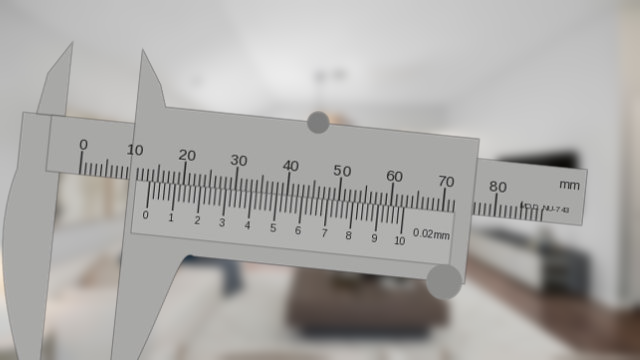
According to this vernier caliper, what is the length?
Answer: 13.5 mm
